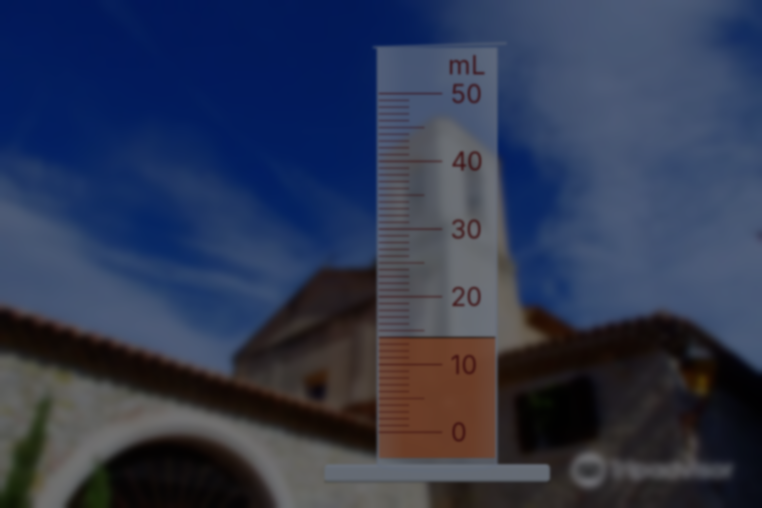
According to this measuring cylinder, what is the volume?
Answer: 14 mL
